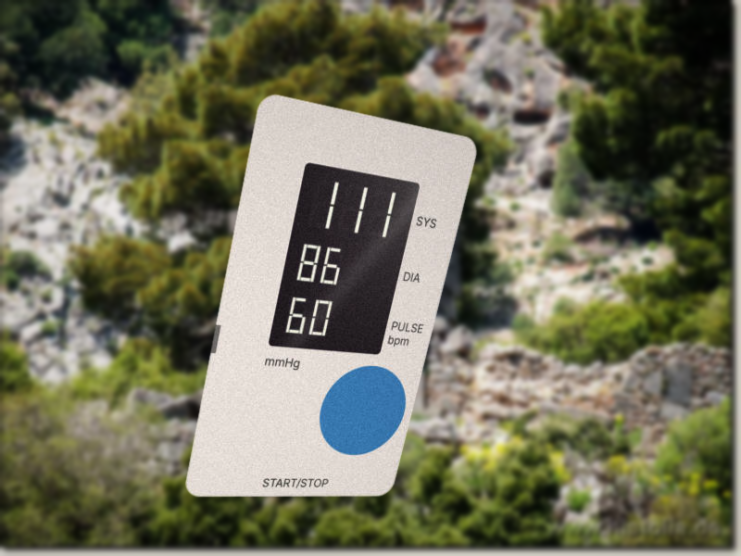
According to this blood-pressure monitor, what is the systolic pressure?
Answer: 111 mmHg
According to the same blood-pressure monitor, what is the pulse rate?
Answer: 60 bpm
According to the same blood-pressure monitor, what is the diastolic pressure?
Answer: 86 mmHg
